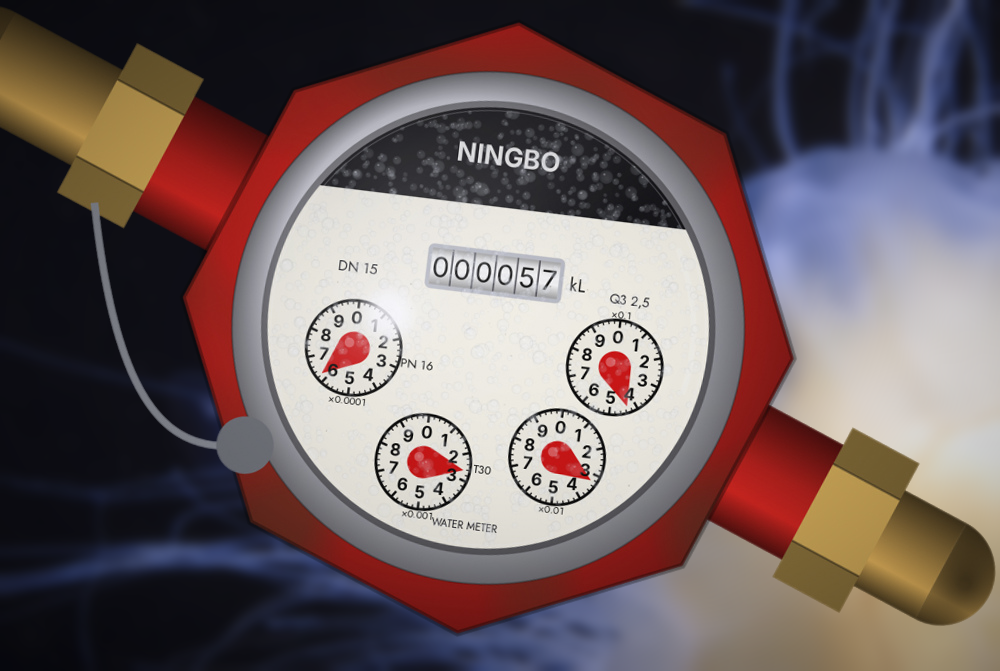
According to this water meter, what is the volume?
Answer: 57.4326 kL
